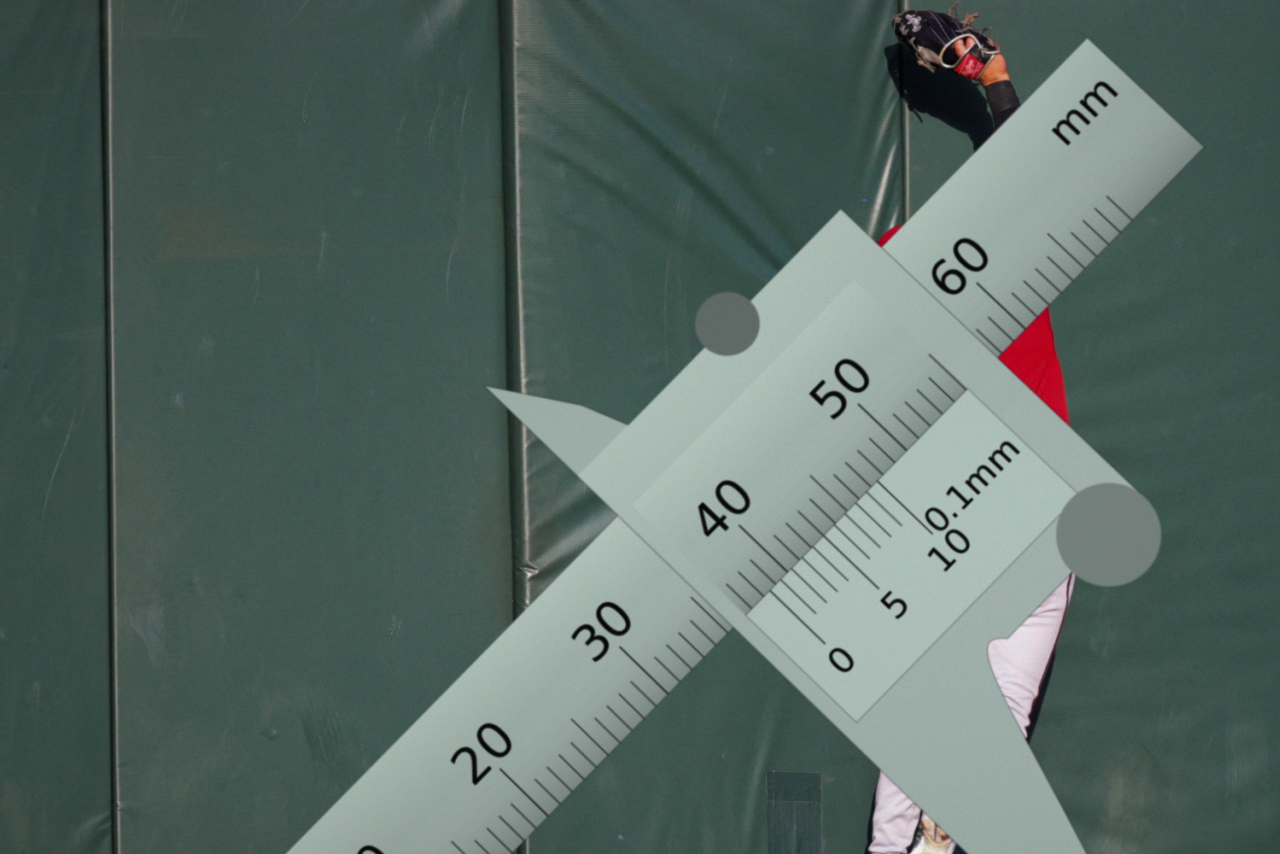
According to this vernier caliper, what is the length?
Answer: 38.5 mm
